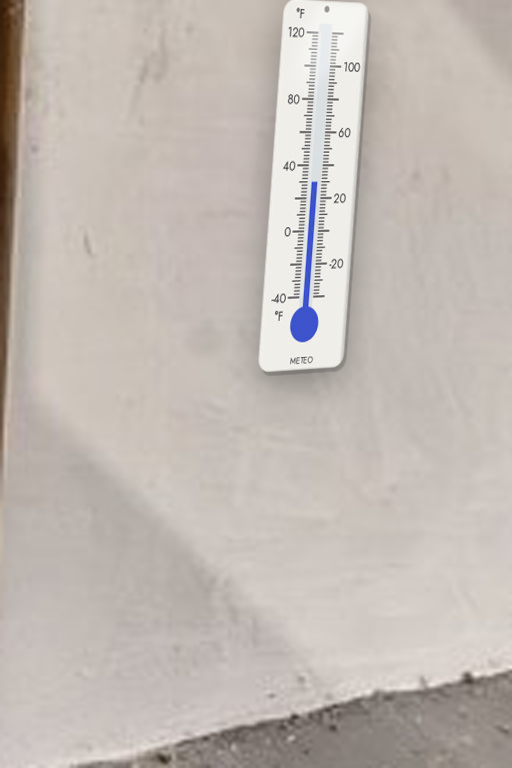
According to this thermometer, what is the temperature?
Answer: 30 °F
